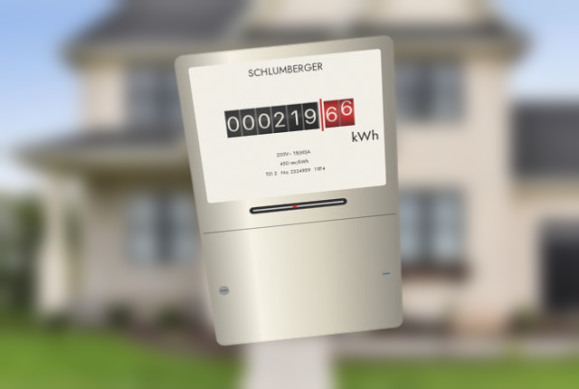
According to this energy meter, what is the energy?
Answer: 219.66 kWh
